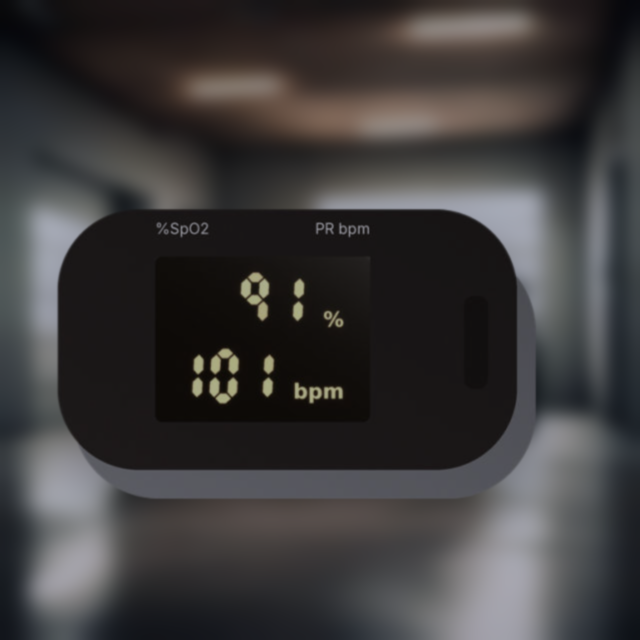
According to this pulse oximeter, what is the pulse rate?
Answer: 101 bpm
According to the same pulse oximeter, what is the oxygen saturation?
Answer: 91 %
